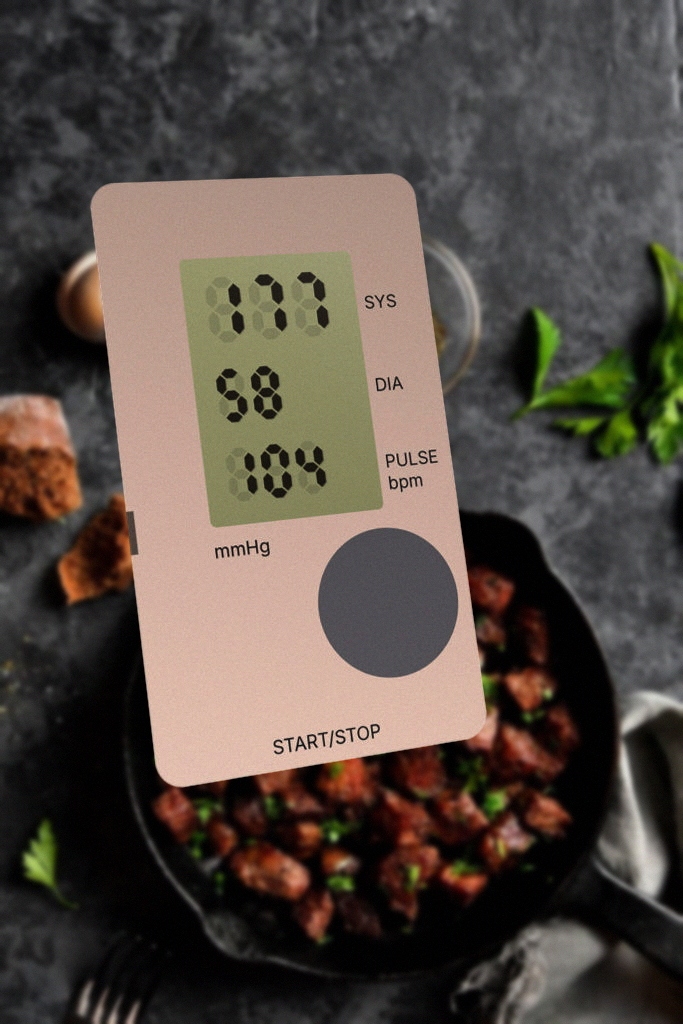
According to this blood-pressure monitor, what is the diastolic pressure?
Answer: 58 mmHg
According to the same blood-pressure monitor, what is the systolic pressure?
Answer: 177 mmHg
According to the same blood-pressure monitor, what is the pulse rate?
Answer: 104 bpm
